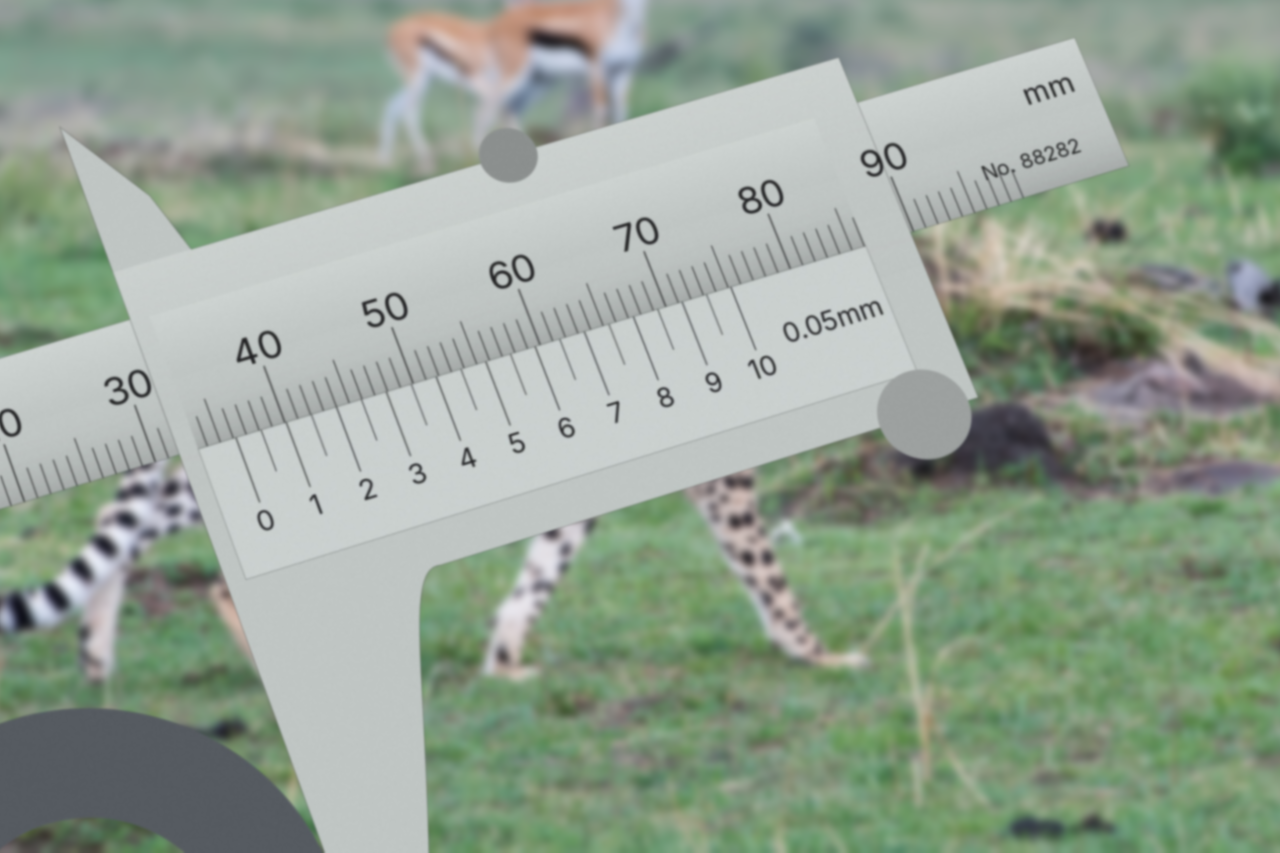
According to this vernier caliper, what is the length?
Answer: 36.2 mm
